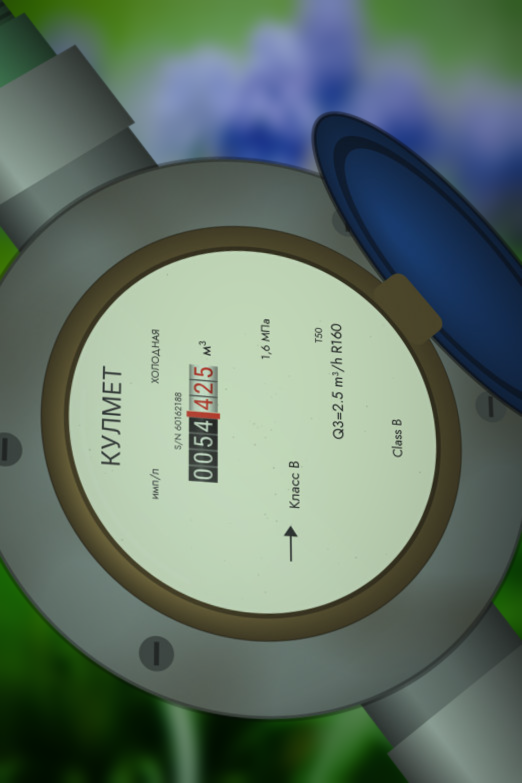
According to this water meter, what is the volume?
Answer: 54.425 m³
